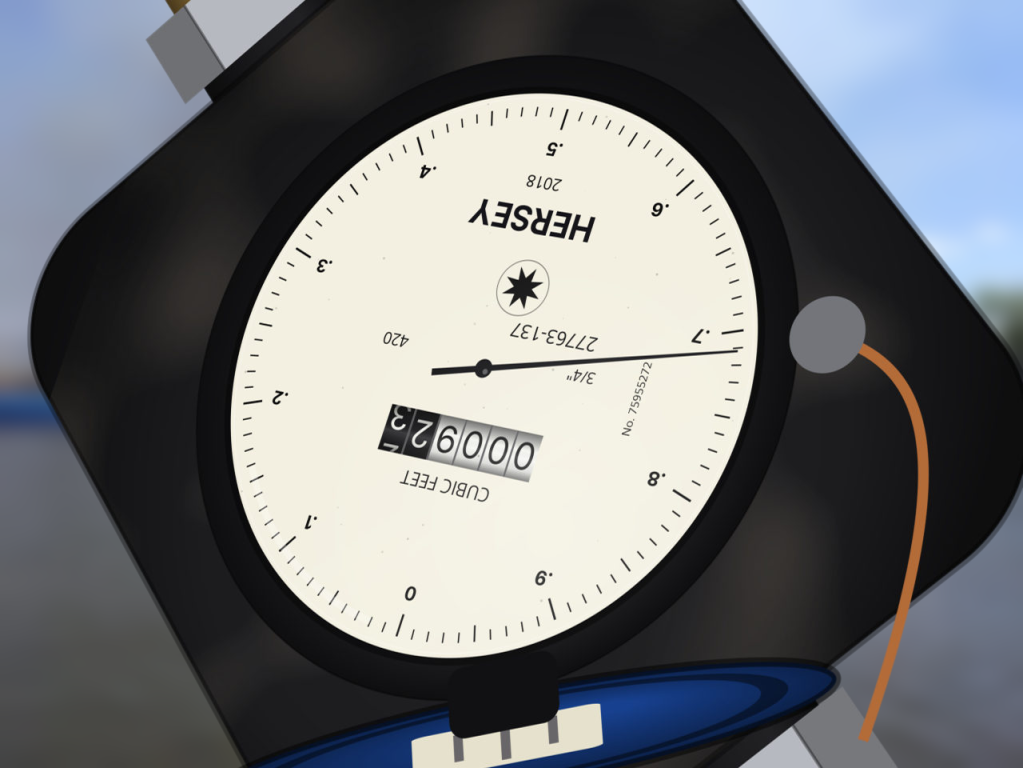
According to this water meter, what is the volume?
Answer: 922.71 ft³
